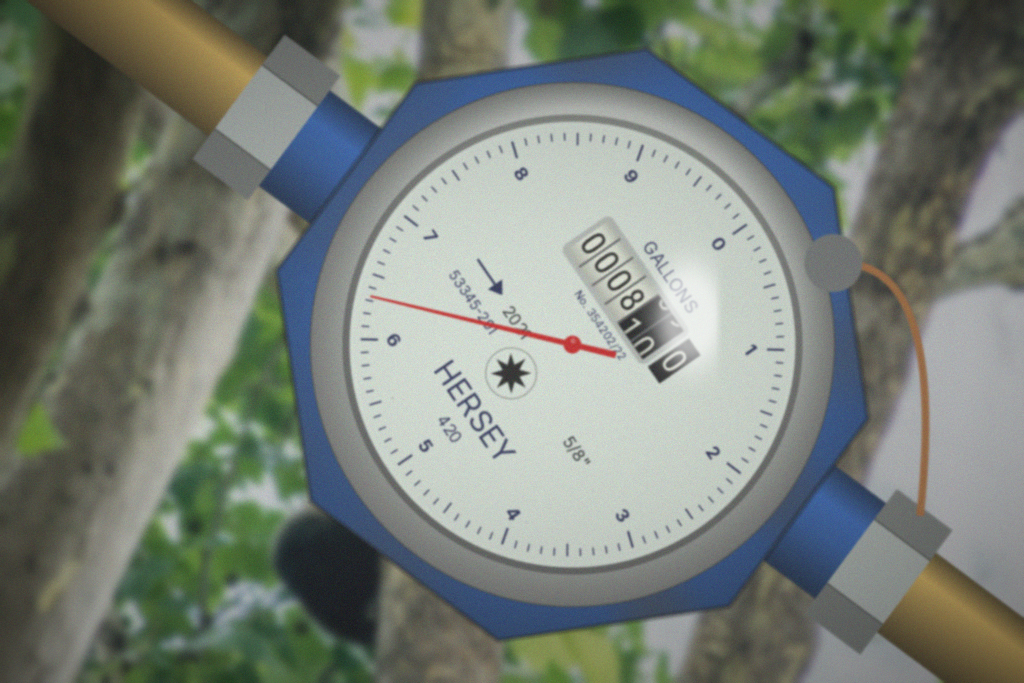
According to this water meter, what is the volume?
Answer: 8096.3 gal
